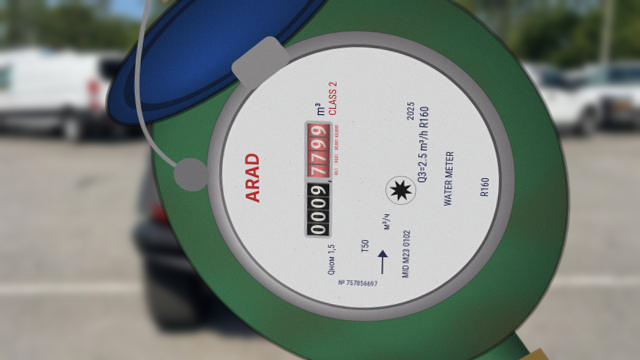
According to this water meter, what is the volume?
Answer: 9.7799 m³
